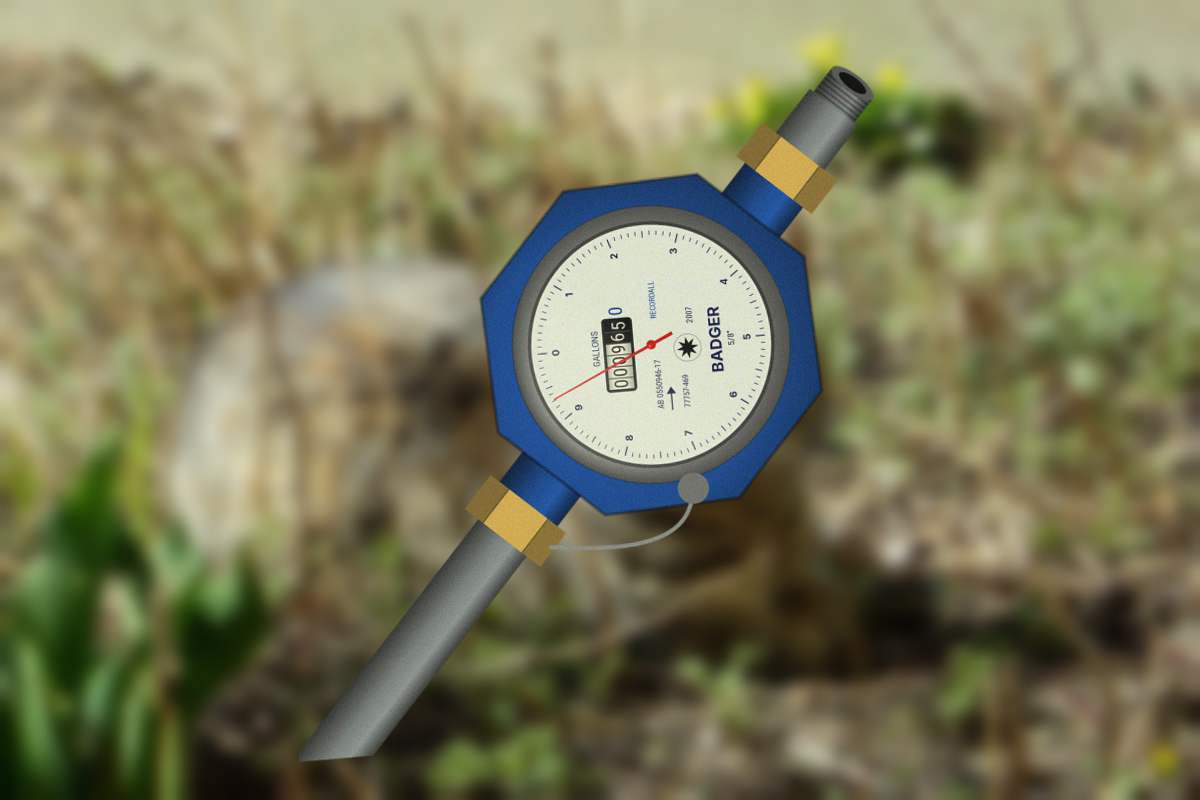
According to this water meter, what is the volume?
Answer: 9649.3 gal
